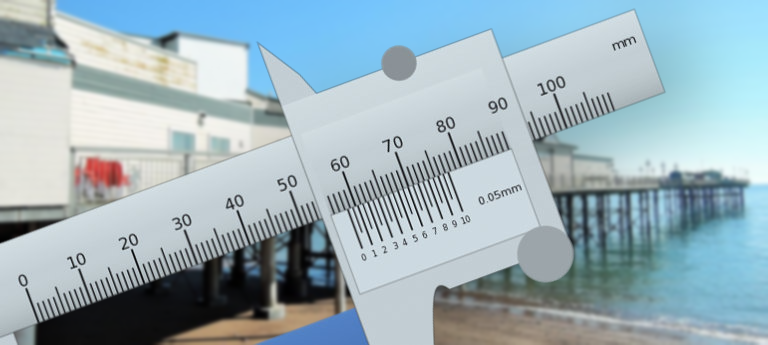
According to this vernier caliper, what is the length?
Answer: 58.5 mm
